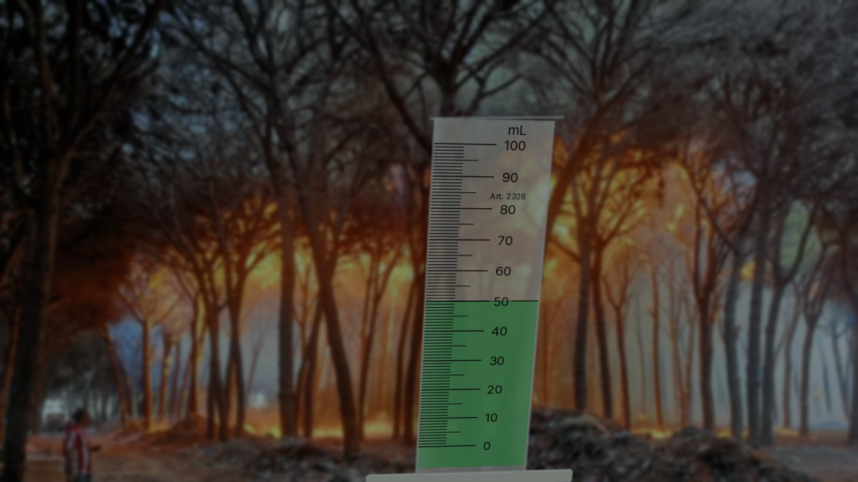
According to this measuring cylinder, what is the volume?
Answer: 50 mL
